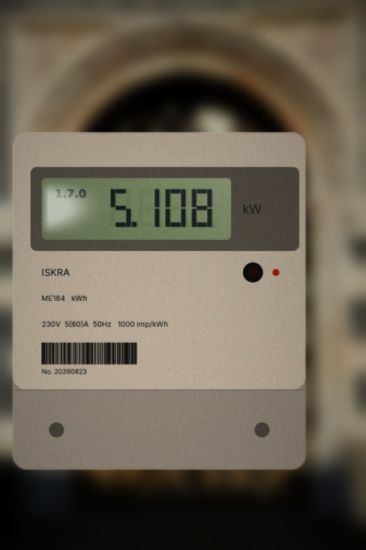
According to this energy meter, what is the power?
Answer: 5.108 kW
